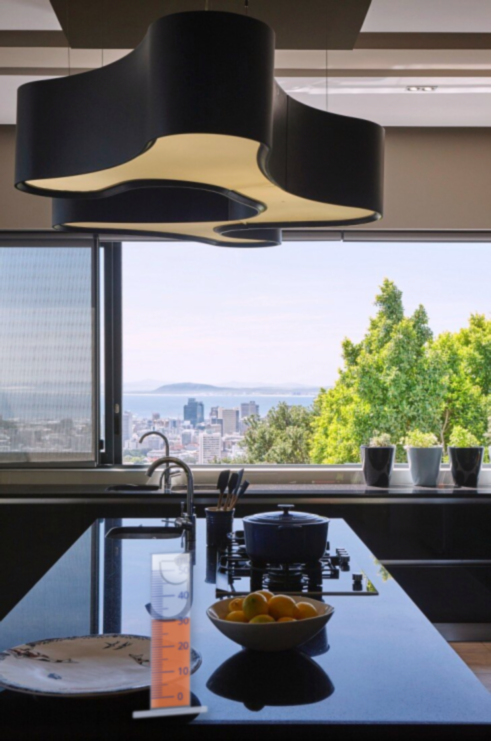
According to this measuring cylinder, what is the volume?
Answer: 30 mL
